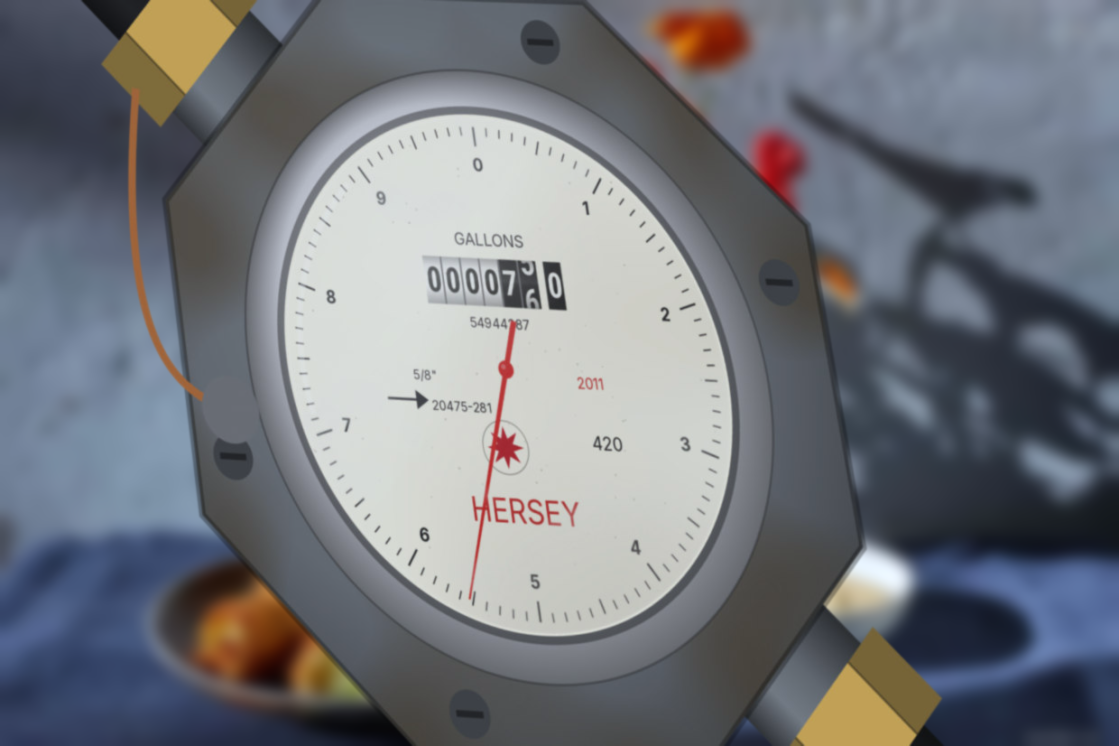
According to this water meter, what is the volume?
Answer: 755.5 gal
